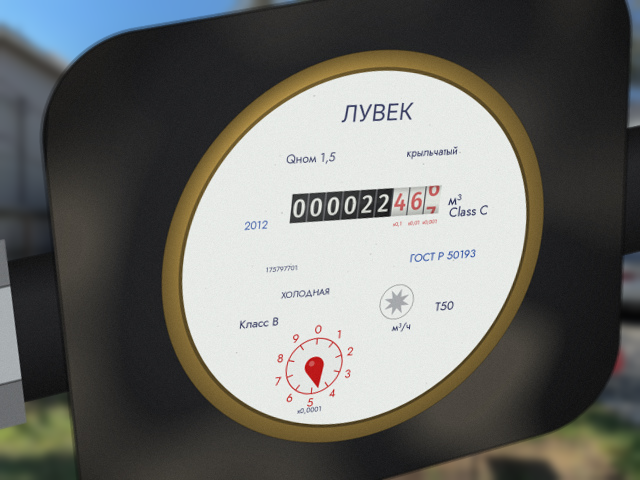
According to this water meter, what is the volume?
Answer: 22.4664 m³
